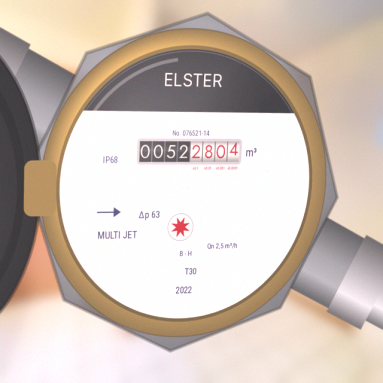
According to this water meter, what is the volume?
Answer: 52.2804 m³
